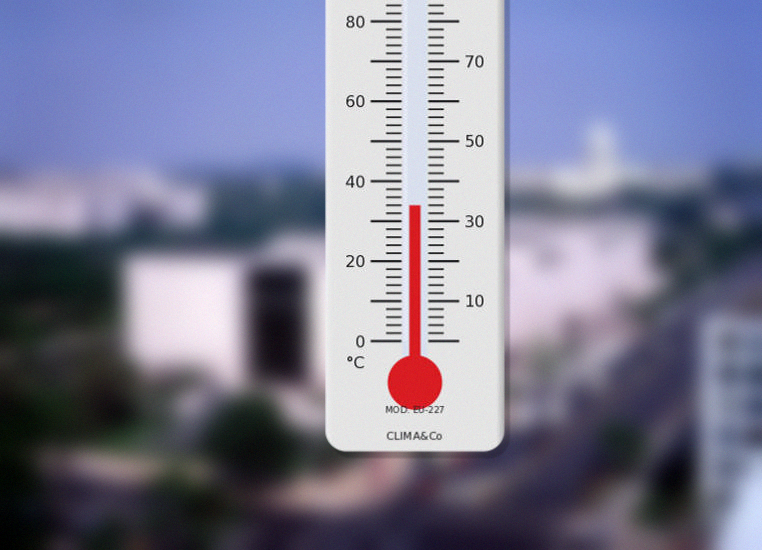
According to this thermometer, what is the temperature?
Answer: 34 °C
